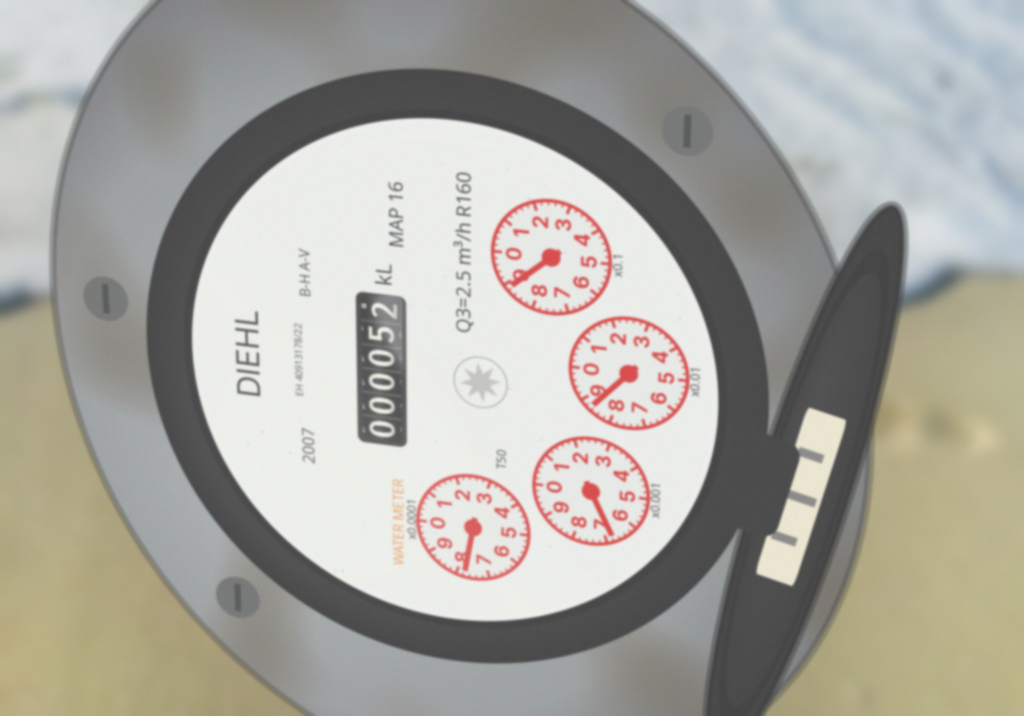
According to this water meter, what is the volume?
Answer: 51.8867 kL
